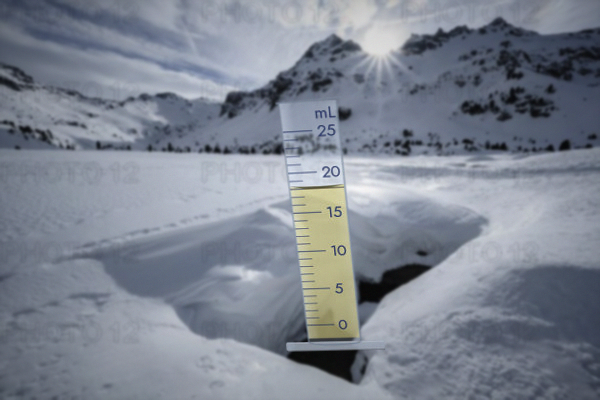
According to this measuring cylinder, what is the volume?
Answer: 18 mL
